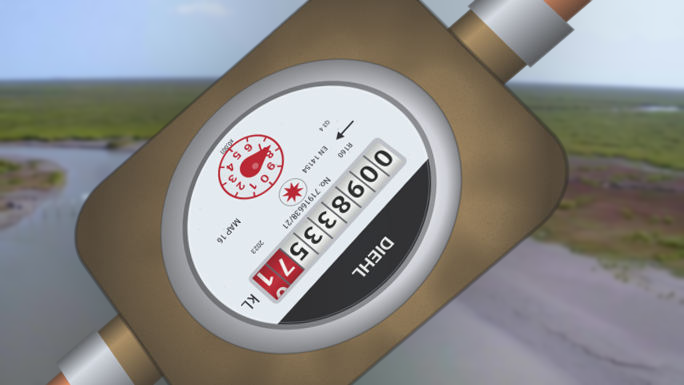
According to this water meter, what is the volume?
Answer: 98335.707 kL
